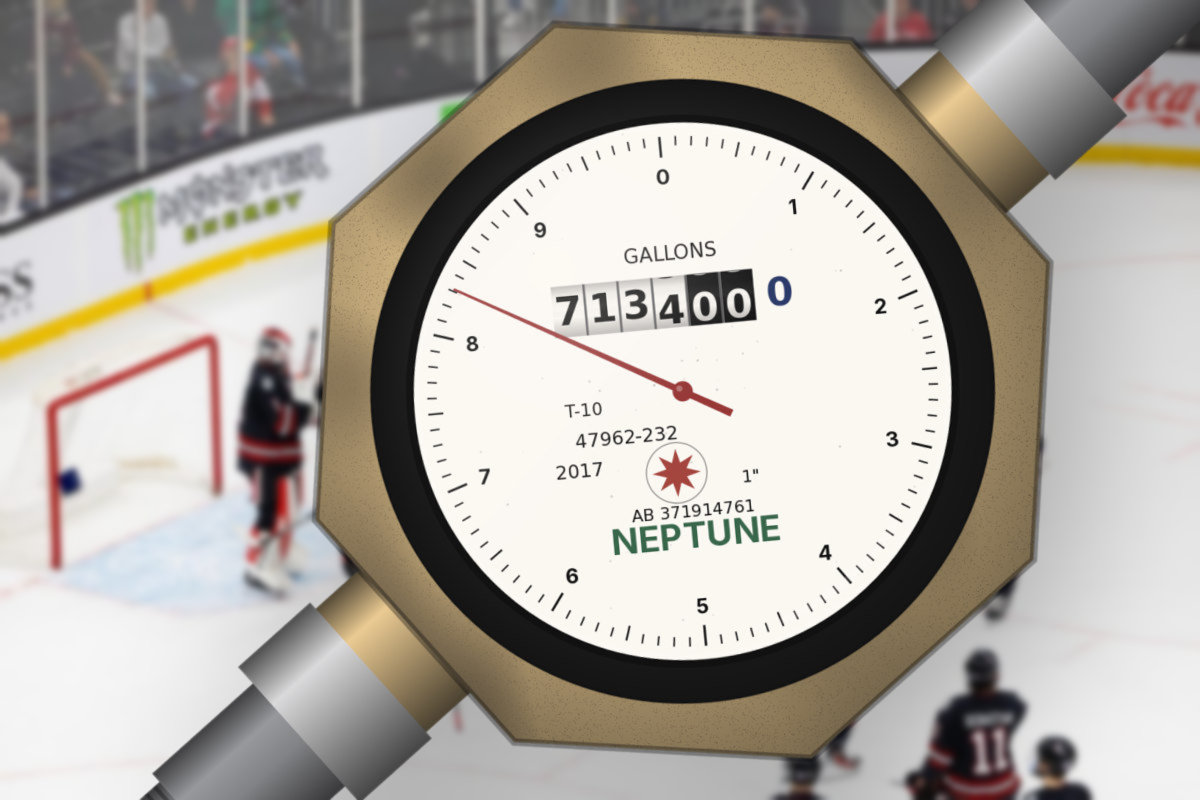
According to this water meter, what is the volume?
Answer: 7133998.3 gal
